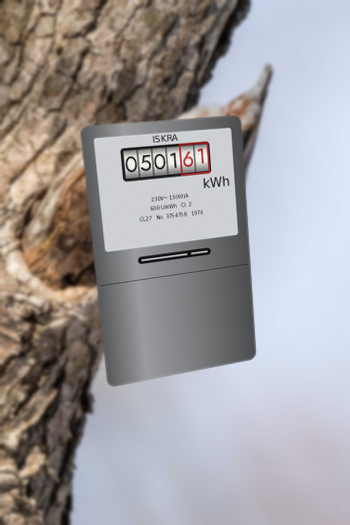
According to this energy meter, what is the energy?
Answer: 501.61 kWh
